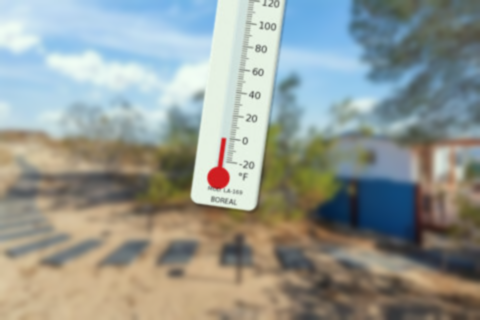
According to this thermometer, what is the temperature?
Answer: 0 °F
